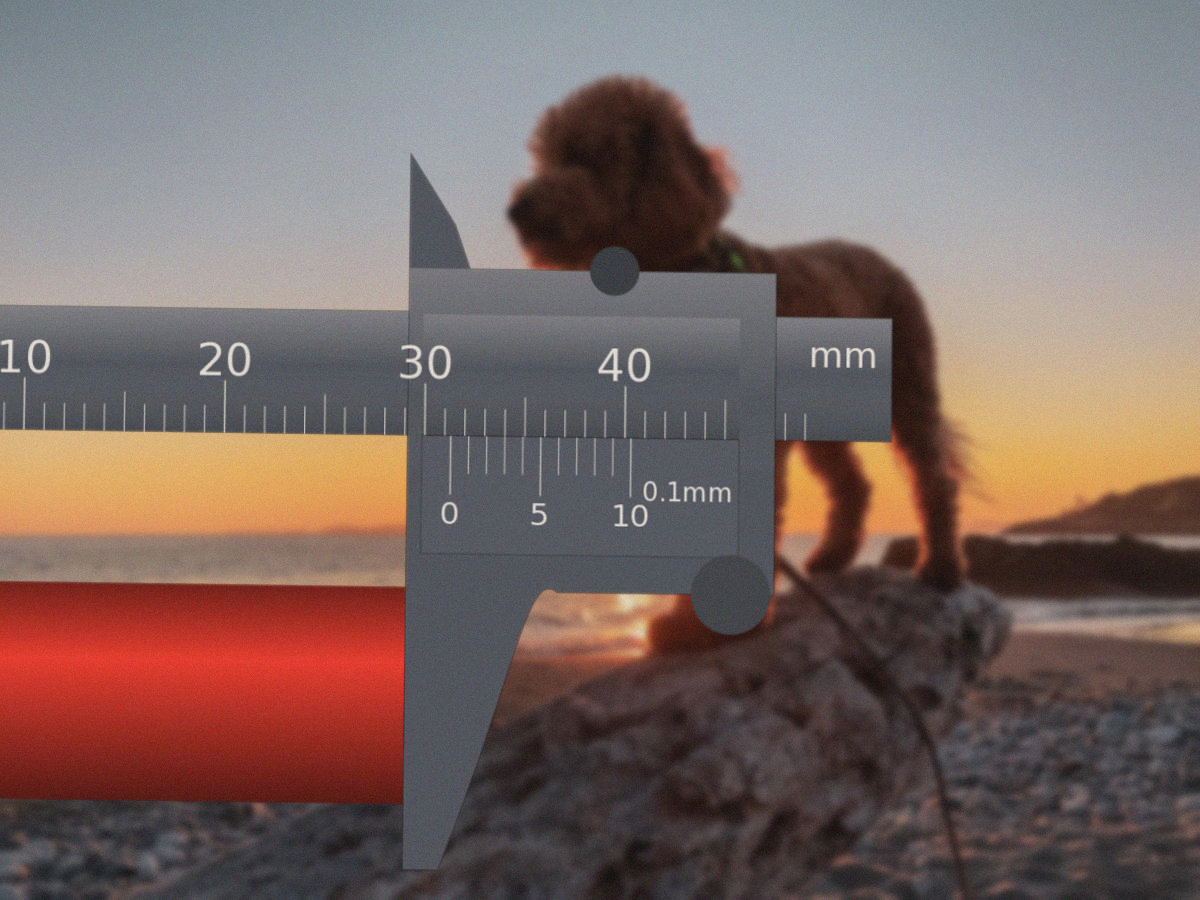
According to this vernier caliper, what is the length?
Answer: 31.3 mm
